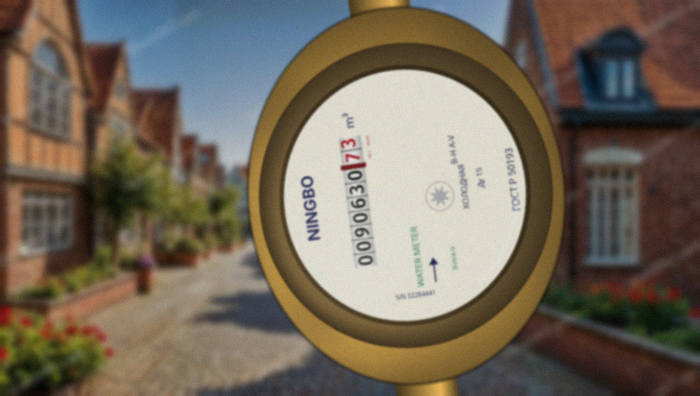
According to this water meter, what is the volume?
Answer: 90630.73 m³
